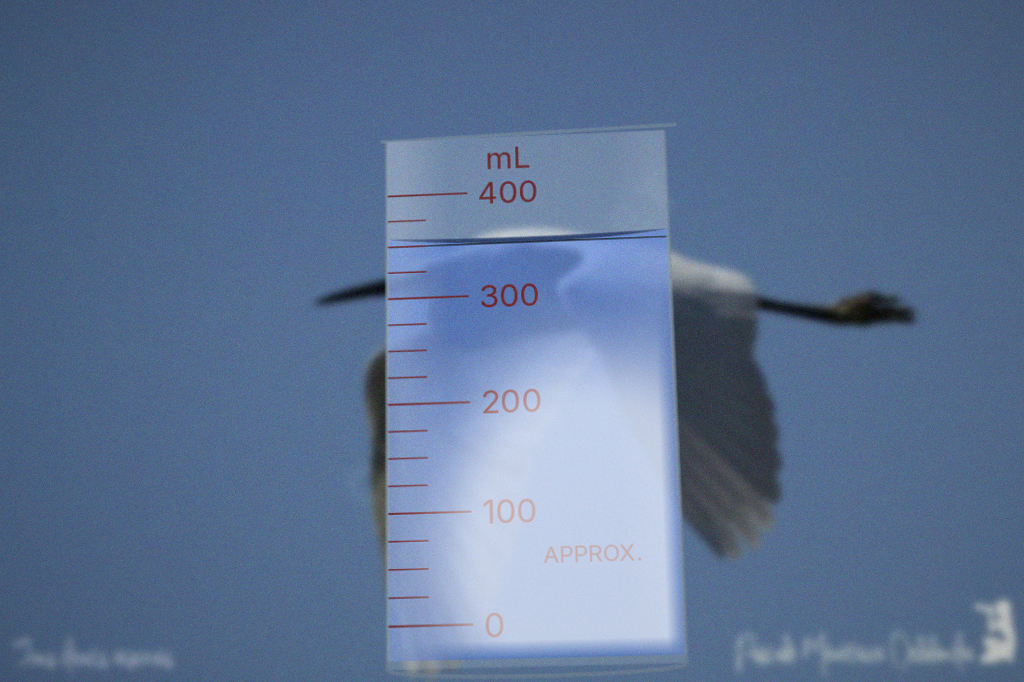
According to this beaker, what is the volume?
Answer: 350 mL
